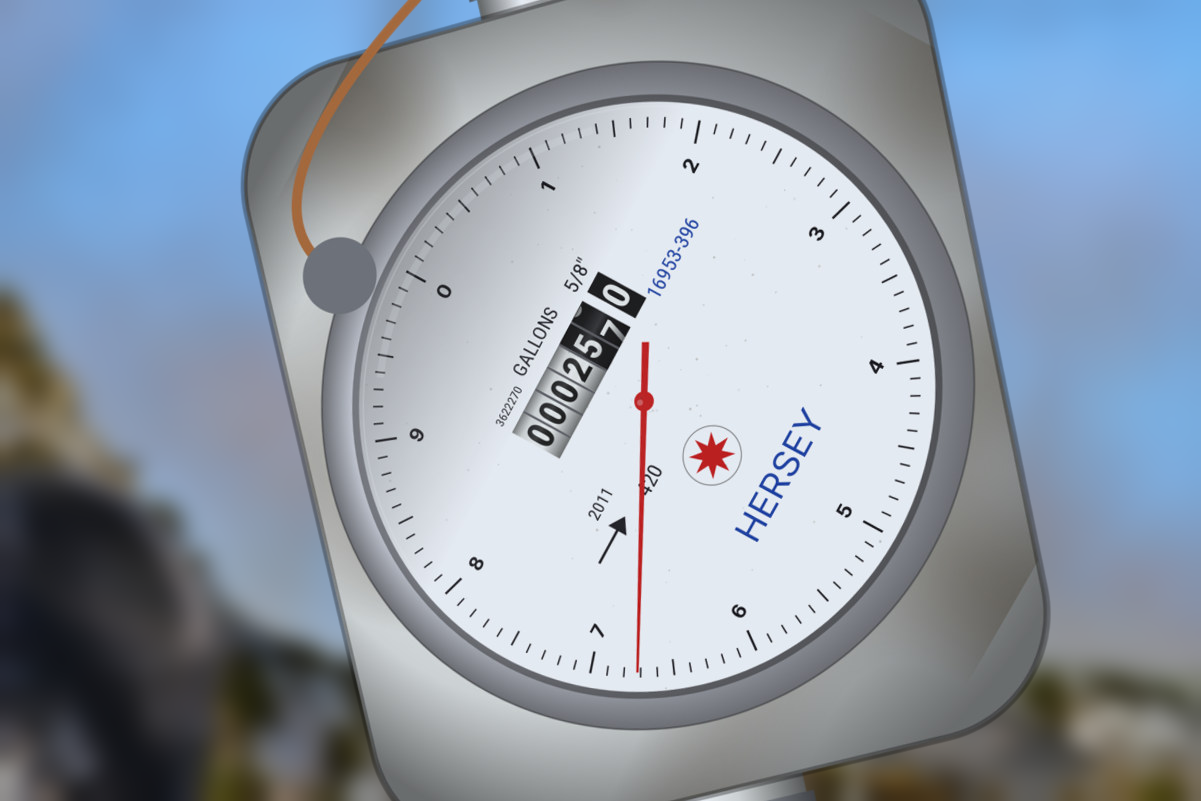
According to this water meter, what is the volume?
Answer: 2566.7 gal
